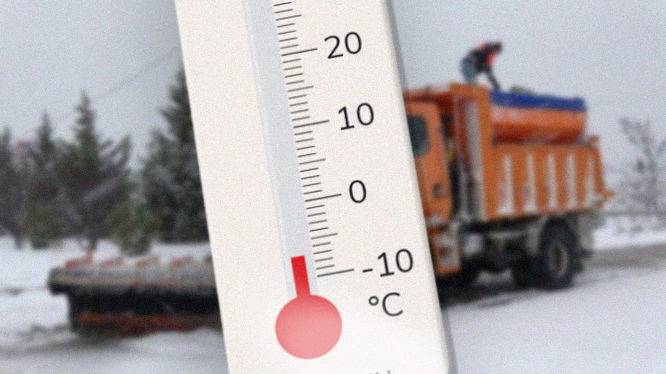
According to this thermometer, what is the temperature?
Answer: -7 °C
